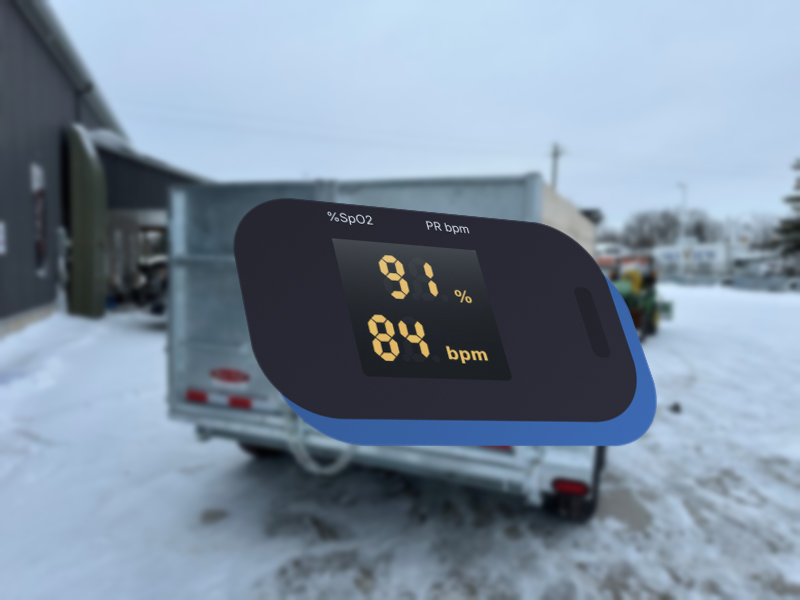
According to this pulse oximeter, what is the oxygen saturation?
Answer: 91 %
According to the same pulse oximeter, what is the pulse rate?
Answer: 84 bpm
